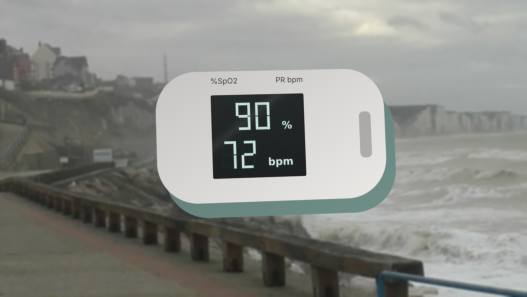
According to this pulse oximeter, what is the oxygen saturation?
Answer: 90 %
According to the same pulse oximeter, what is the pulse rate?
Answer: 72 bpm
